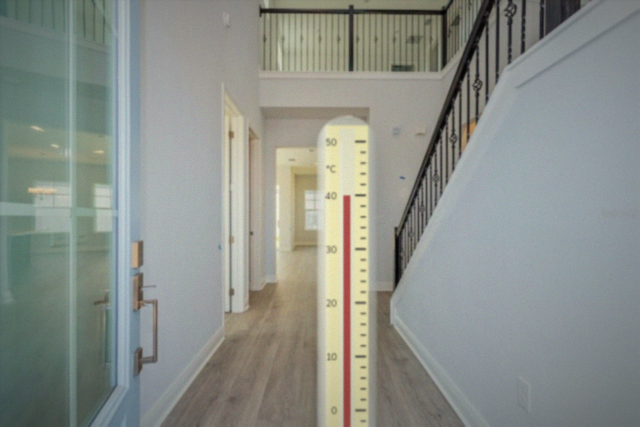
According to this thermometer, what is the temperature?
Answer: 40 °C
